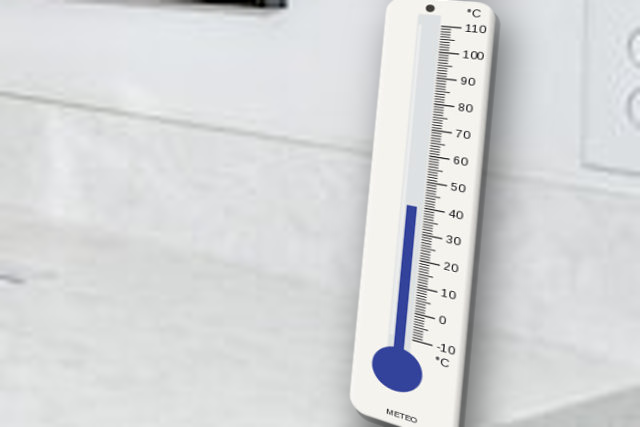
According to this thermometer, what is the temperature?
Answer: 40 °C
